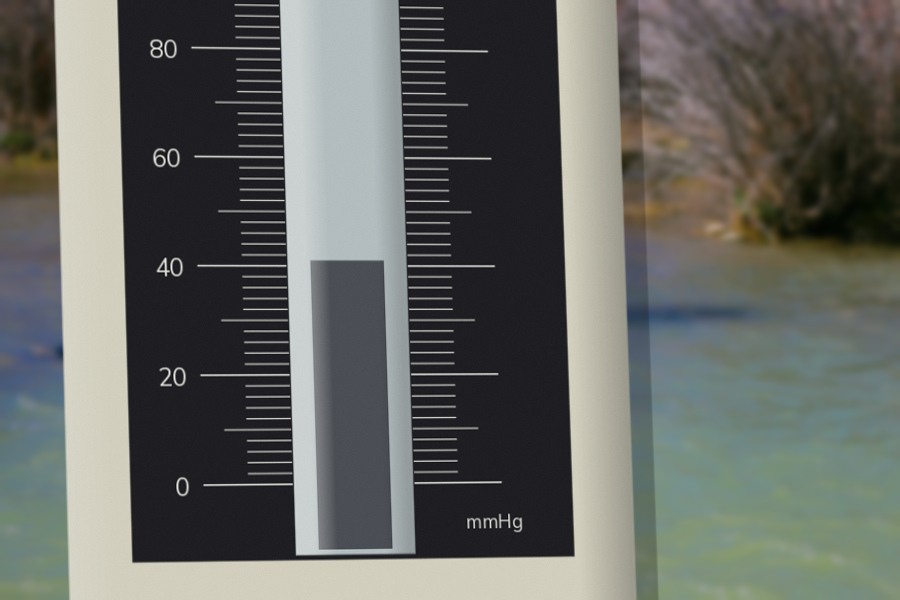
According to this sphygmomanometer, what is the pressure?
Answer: 41 mmHg
